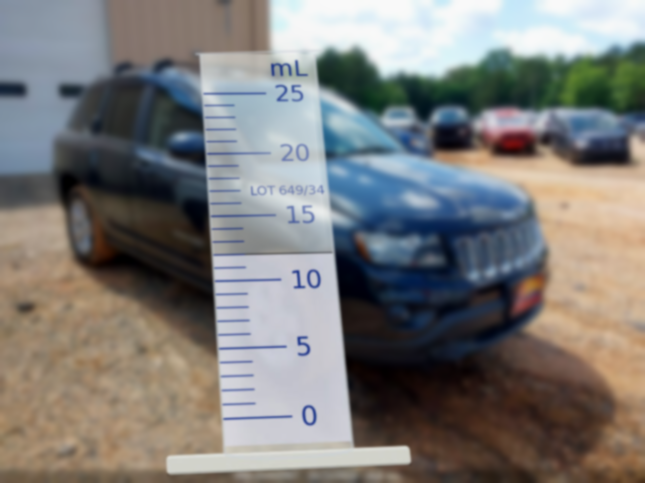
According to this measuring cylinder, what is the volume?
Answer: 12 mL
